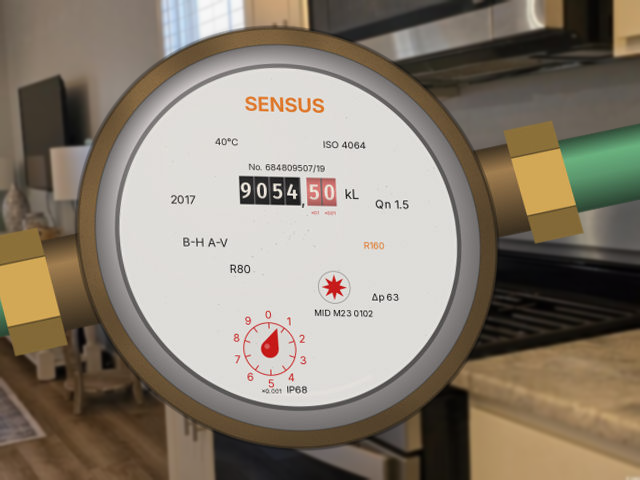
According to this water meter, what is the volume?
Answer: 9054.500 kL
